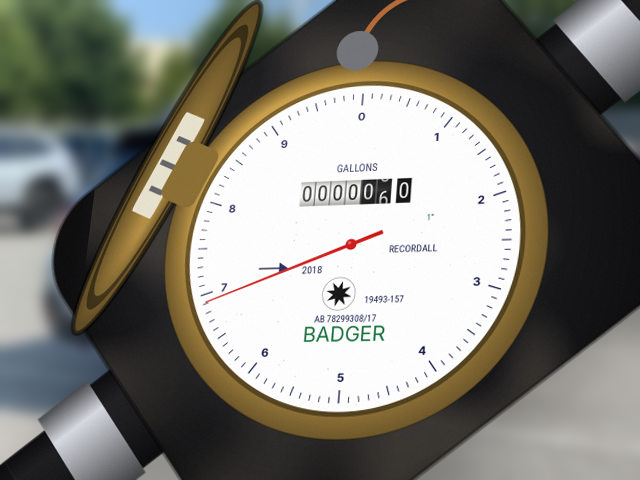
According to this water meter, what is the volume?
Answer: 56.9 gal
